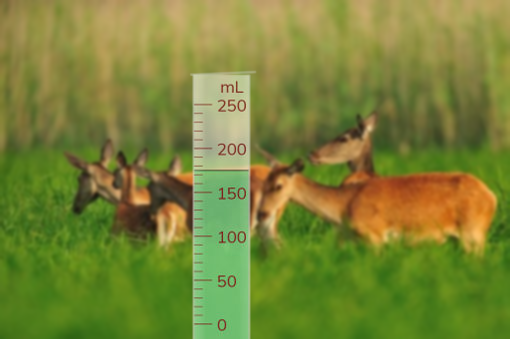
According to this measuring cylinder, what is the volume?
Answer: 175 mL
